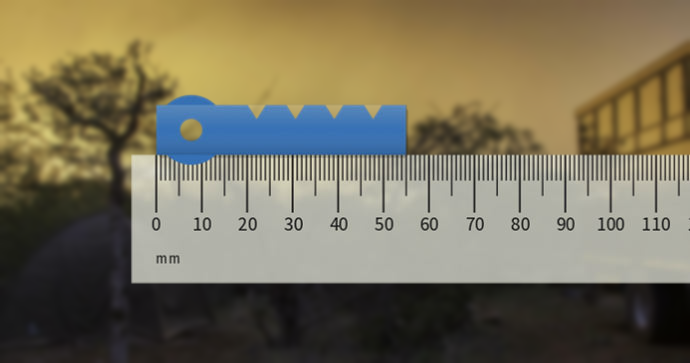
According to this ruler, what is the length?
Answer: 55 mm
